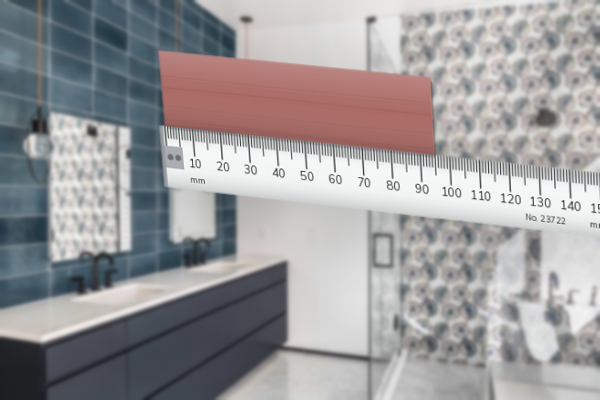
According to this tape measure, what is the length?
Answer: 95 mm
